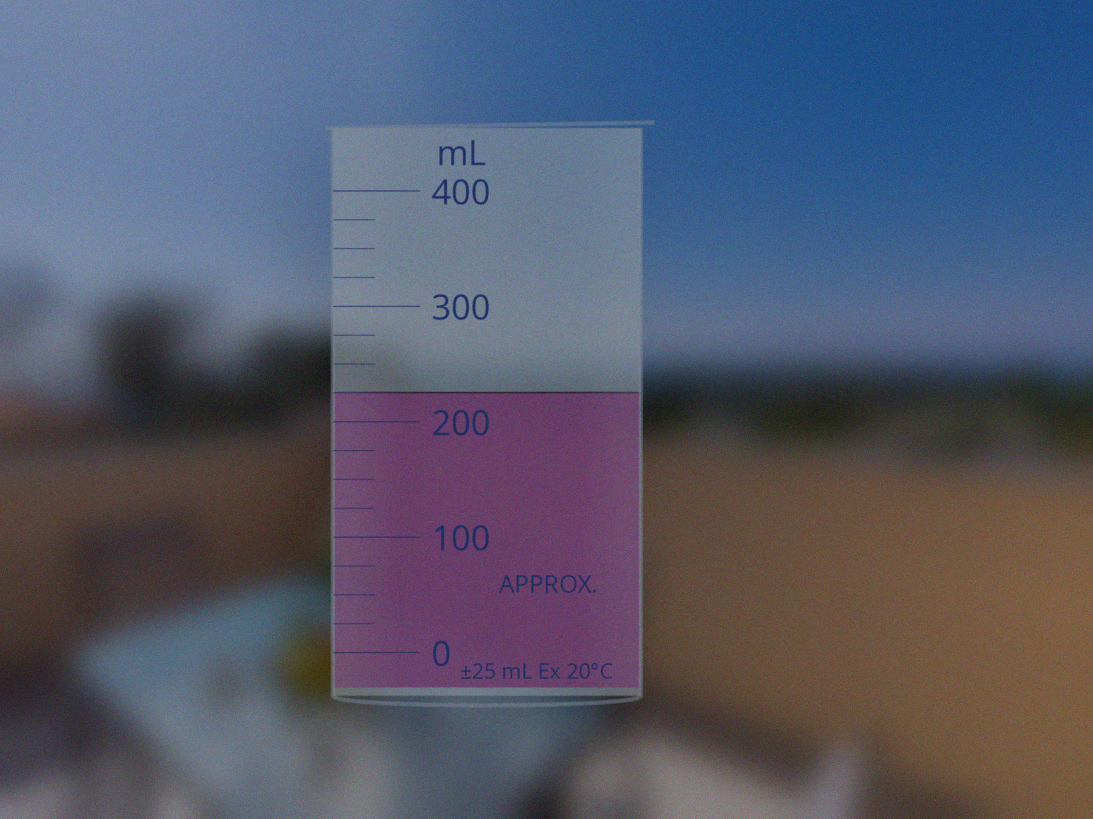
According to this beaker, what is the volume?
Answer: 225 mL
